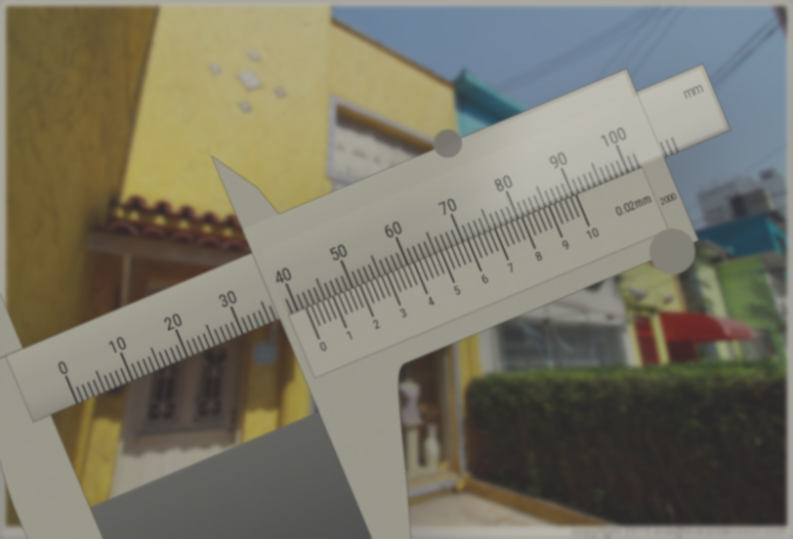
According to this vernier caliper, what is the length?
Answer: 41.5 mm
